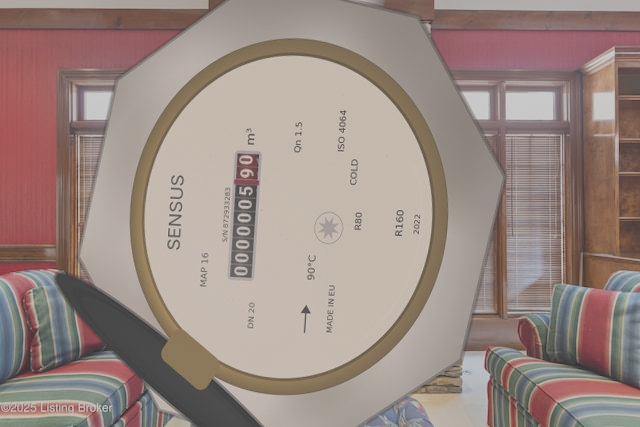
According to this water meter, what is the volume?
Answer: 5.90 m³
